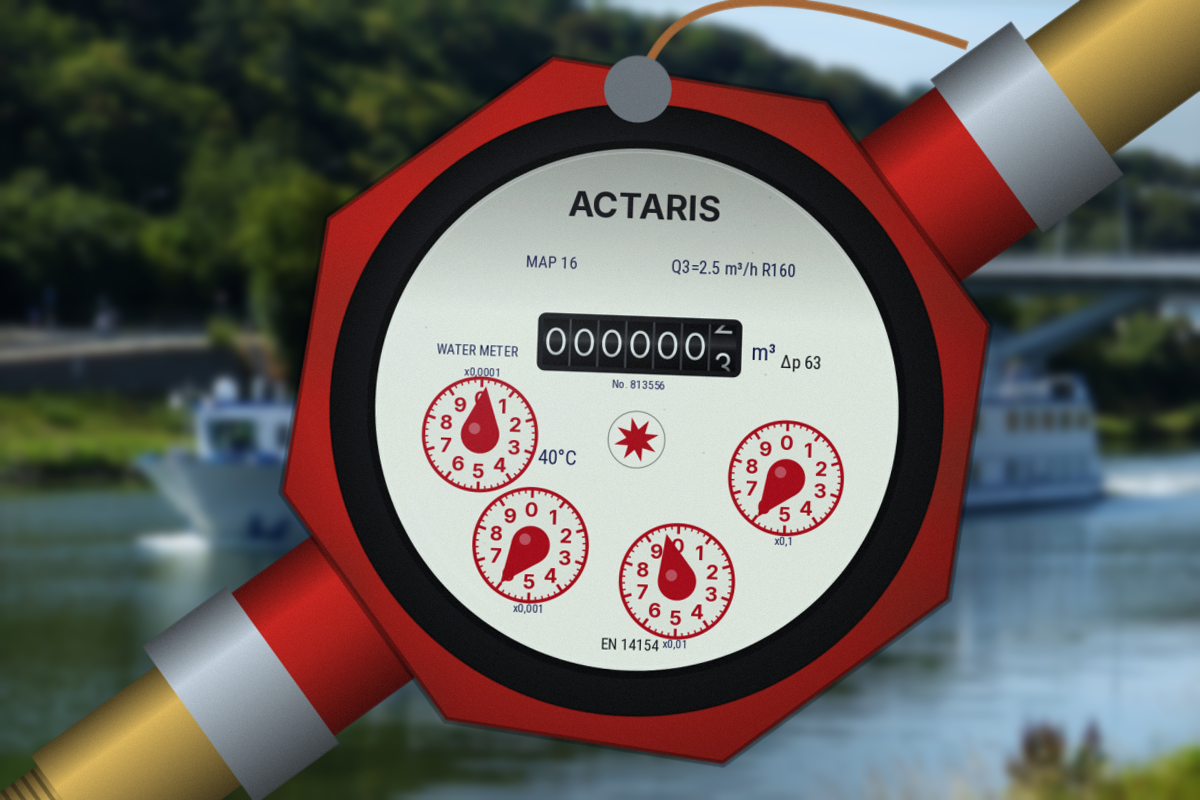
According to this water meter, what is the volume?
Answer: 2.5960 m³
